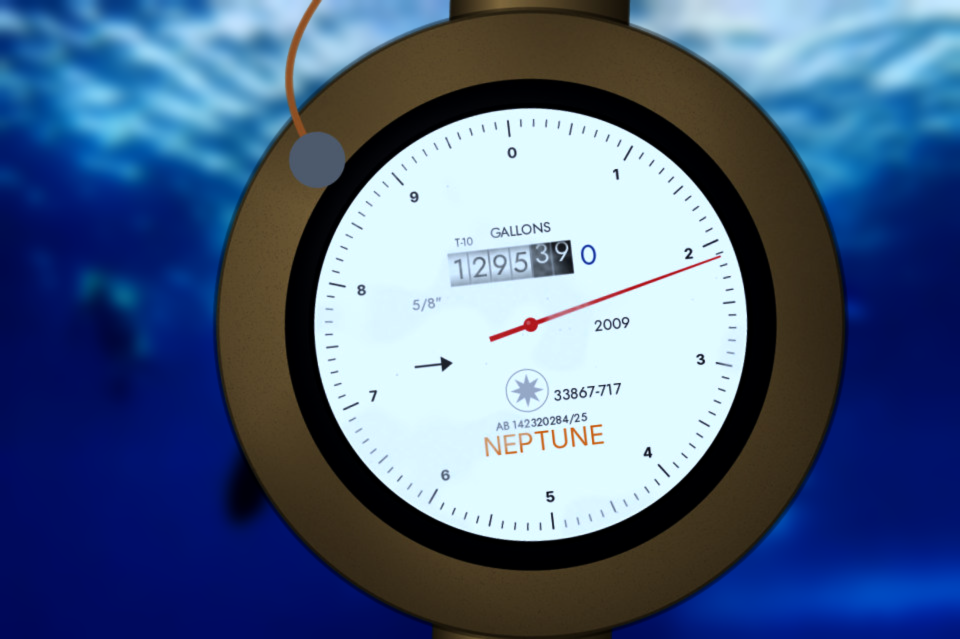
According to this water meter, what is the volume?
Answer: 1295392.1 gal
